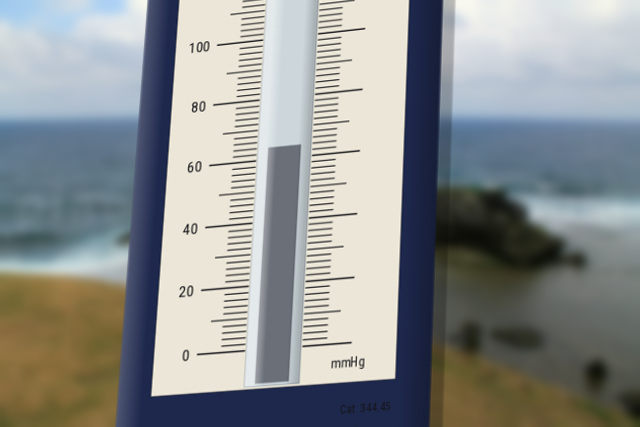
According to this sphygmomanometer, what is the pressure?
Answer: 64 mmHg
